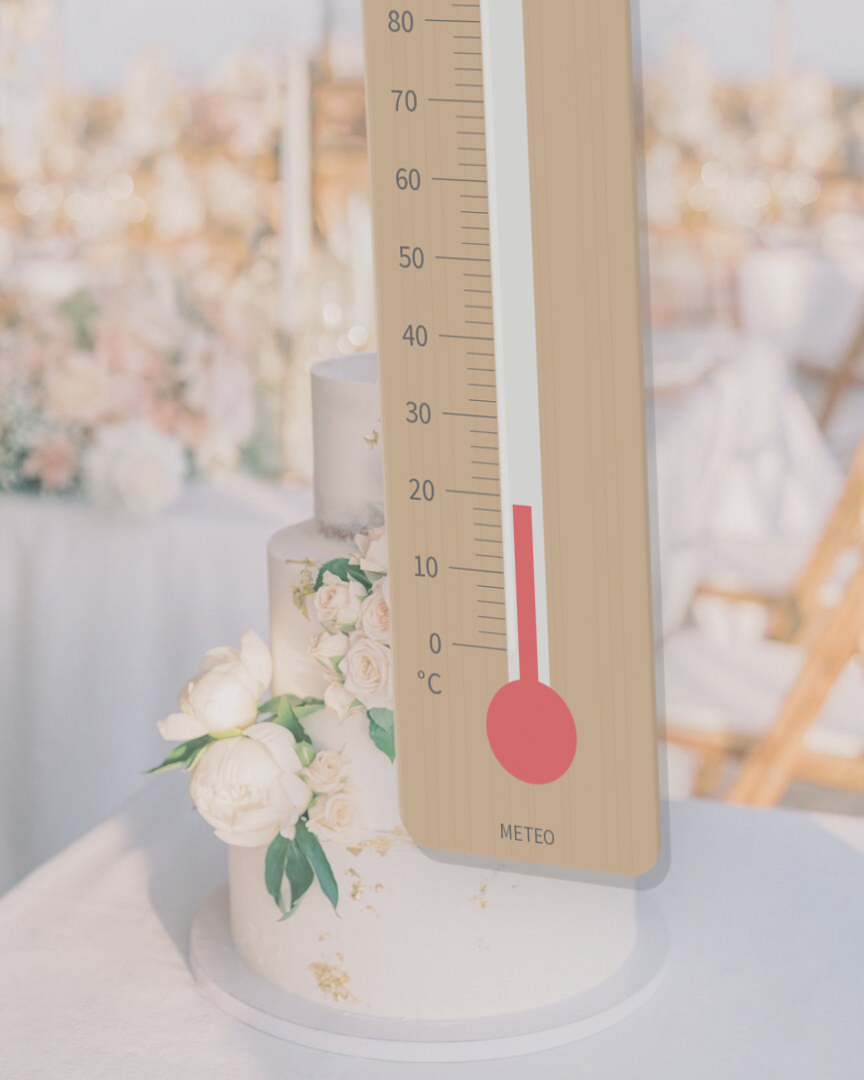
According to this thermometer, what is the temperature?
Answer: 19 °C
